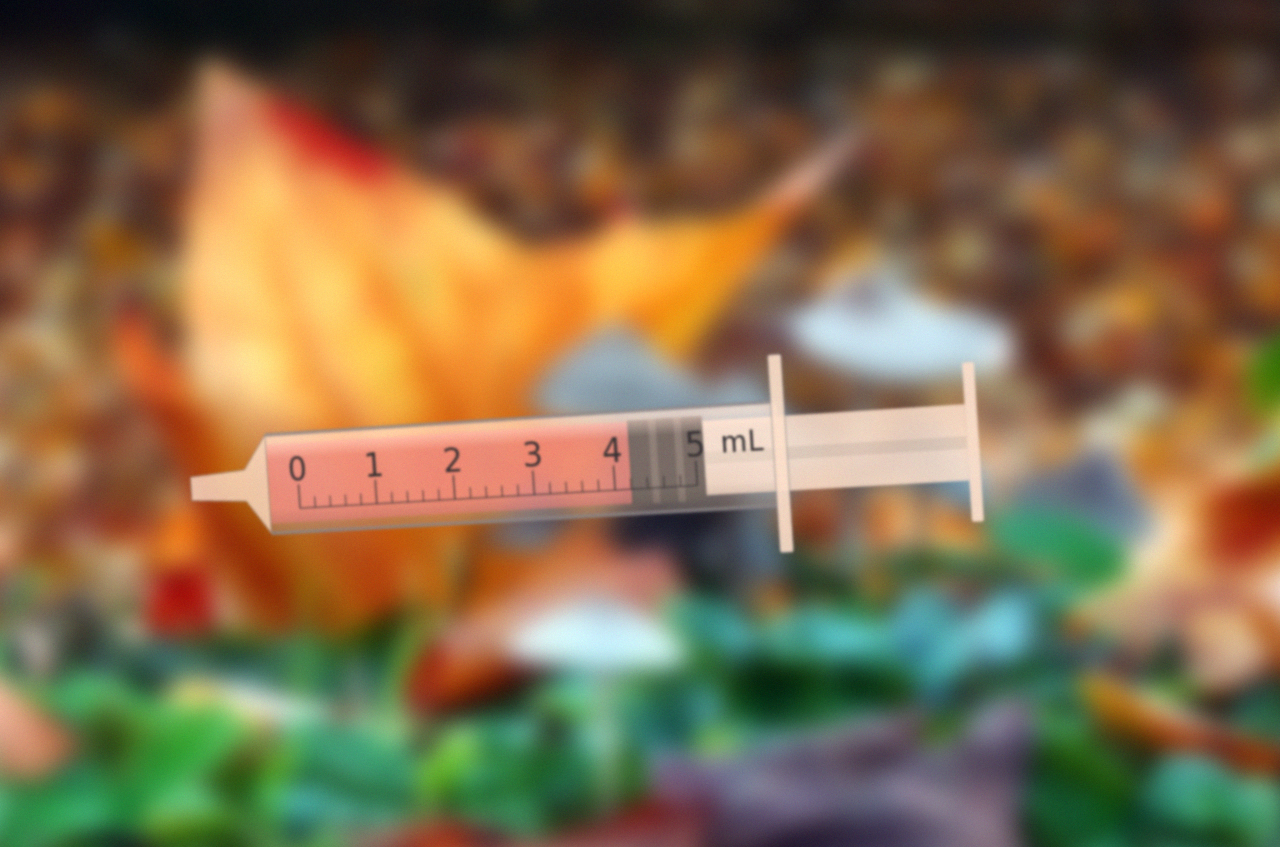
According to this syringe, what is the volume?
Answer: 4.2 mL
